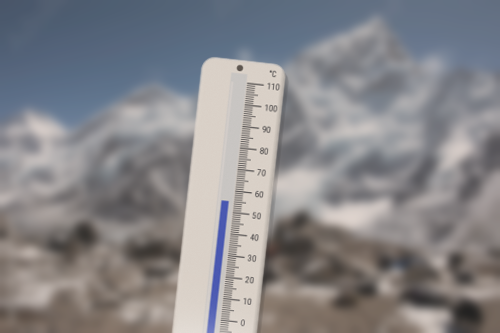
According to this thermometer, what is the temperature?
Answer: 55 °C
